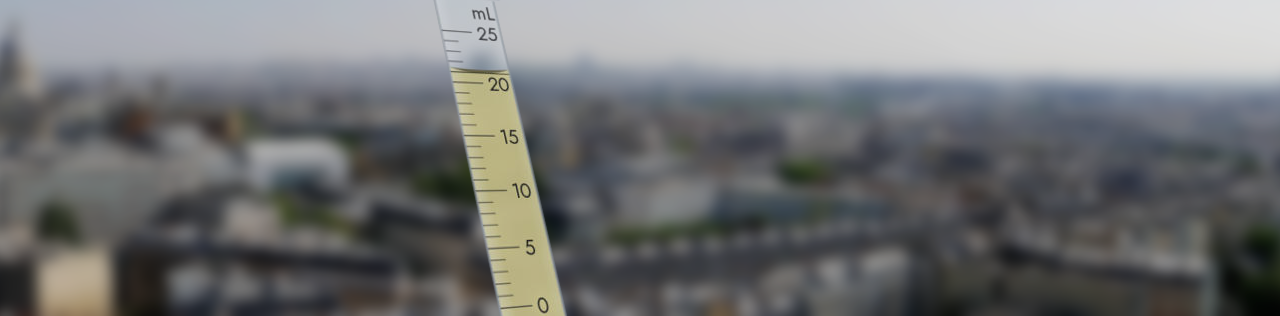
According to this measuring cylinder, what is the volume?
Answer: 21 mL
